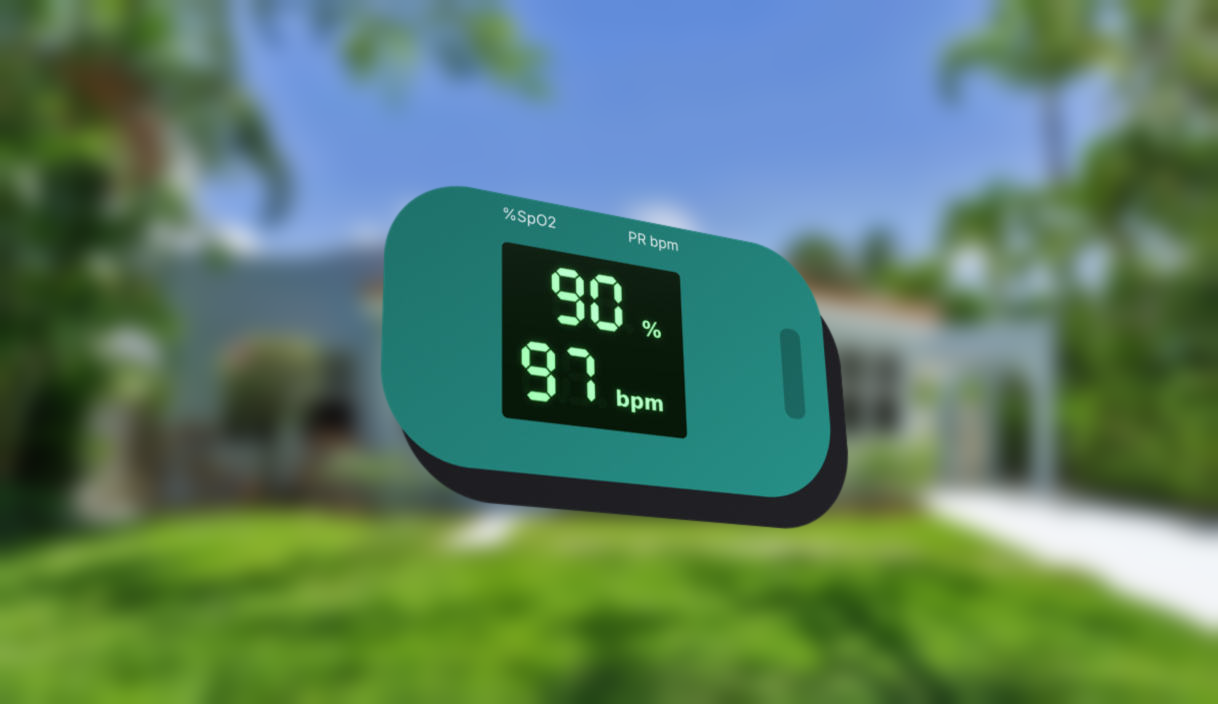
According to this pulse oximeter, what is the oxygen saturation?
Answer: 90 %
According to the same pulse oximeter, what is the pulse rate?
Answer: 97 bpm
